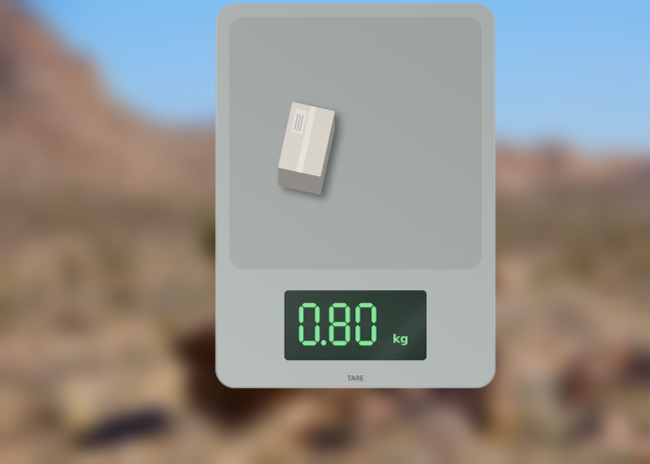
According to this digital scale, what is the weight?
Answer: 0.80 kg
